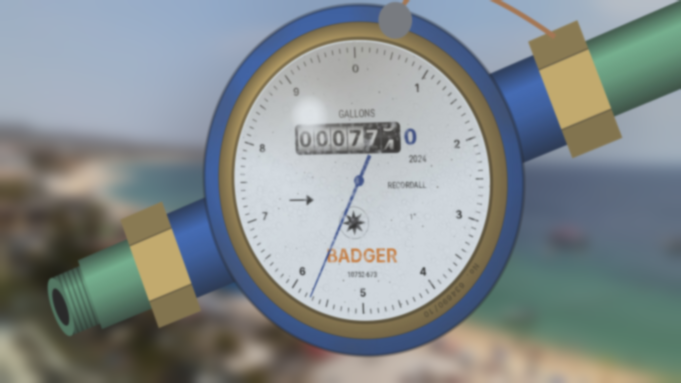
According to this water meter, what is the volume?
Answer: 7735.7 gal
